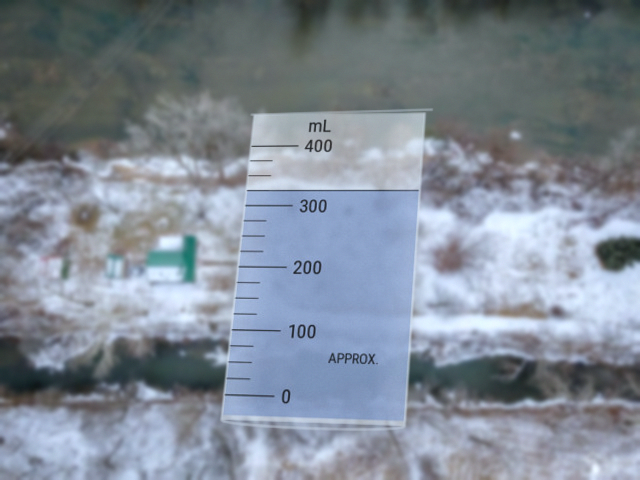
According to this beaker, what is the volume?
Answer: 325 mL
